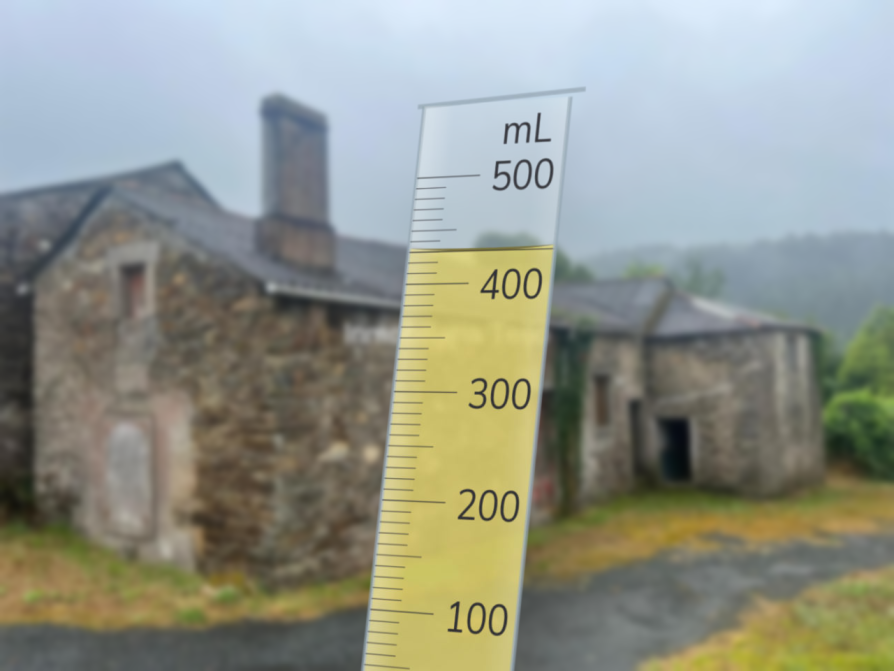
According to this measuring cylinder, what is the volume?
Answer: 430 mL
